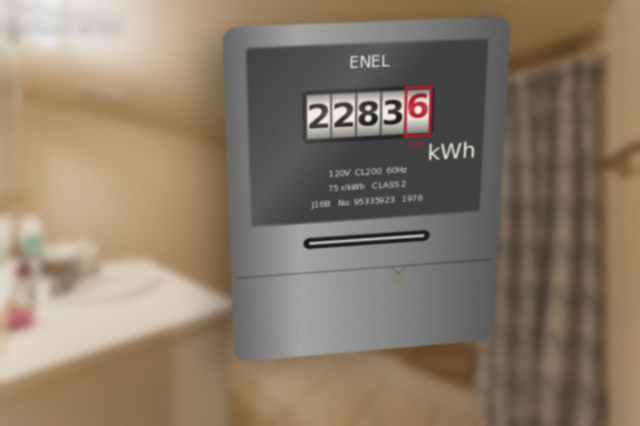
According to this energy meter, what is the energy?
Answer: 2283.6 kWh
